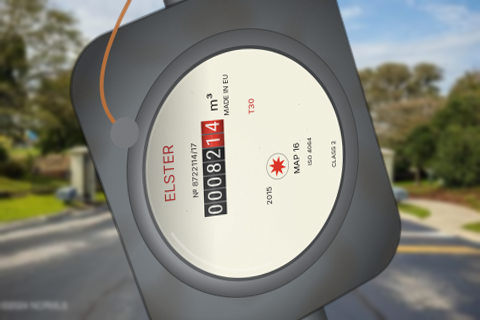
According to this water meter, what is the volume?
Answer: 82.14 m³
